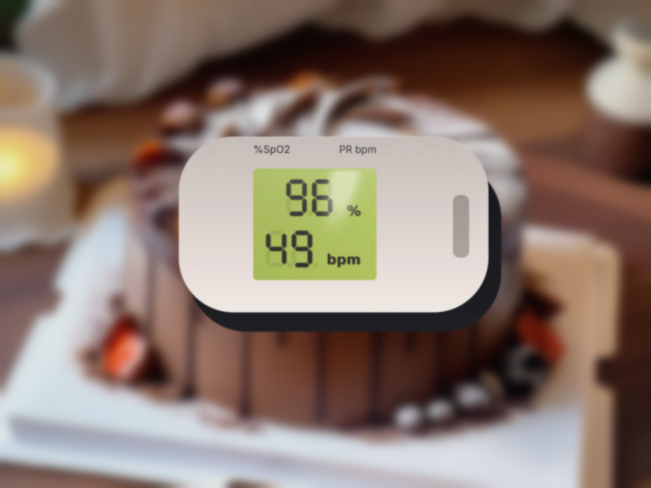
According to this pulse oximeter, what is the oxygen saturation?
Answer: 96 %
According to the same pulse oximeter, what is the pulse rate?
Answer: 49 bpm
